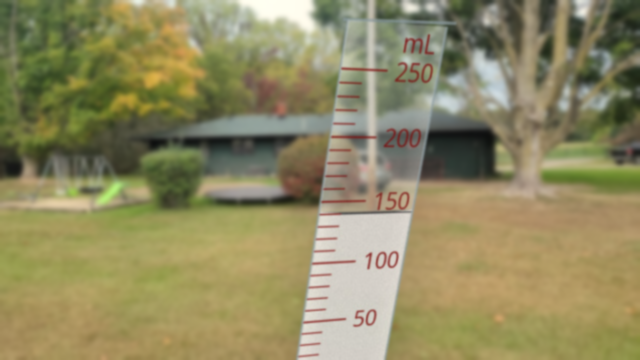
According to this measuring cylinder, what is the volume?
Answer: 140 mL
